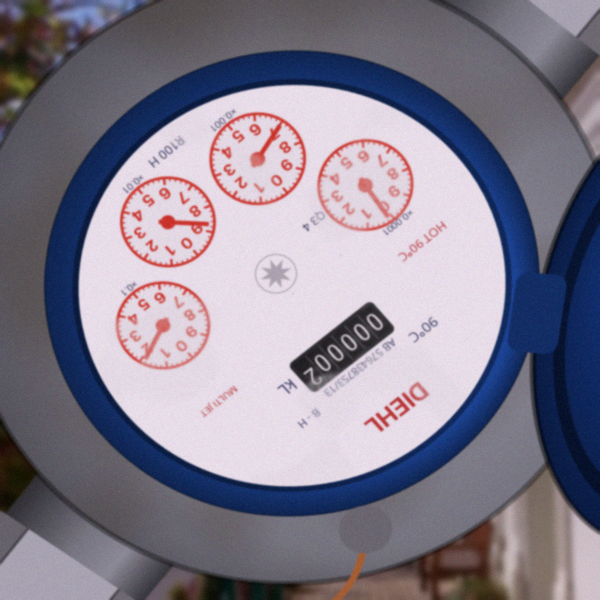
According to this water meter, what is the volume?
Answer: 2.1870 kL
